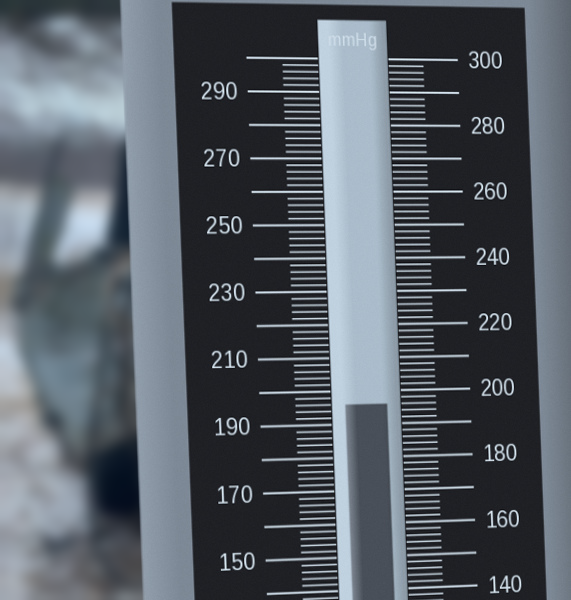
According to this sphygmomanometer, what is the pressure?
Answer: 196 mmHg
